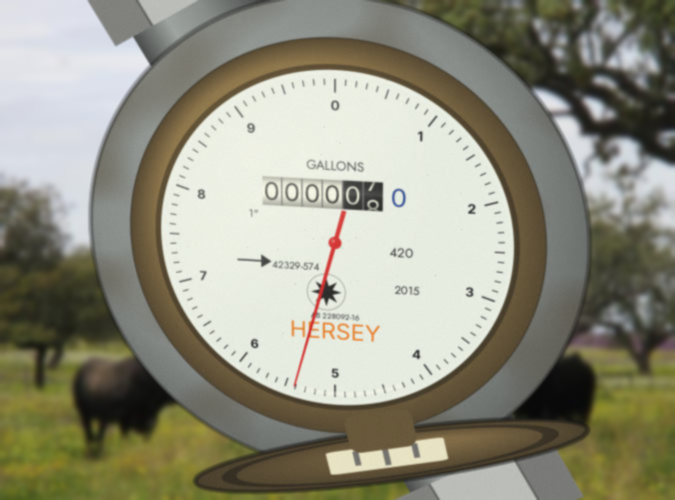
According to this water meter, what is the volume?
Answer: 75.4 gal
